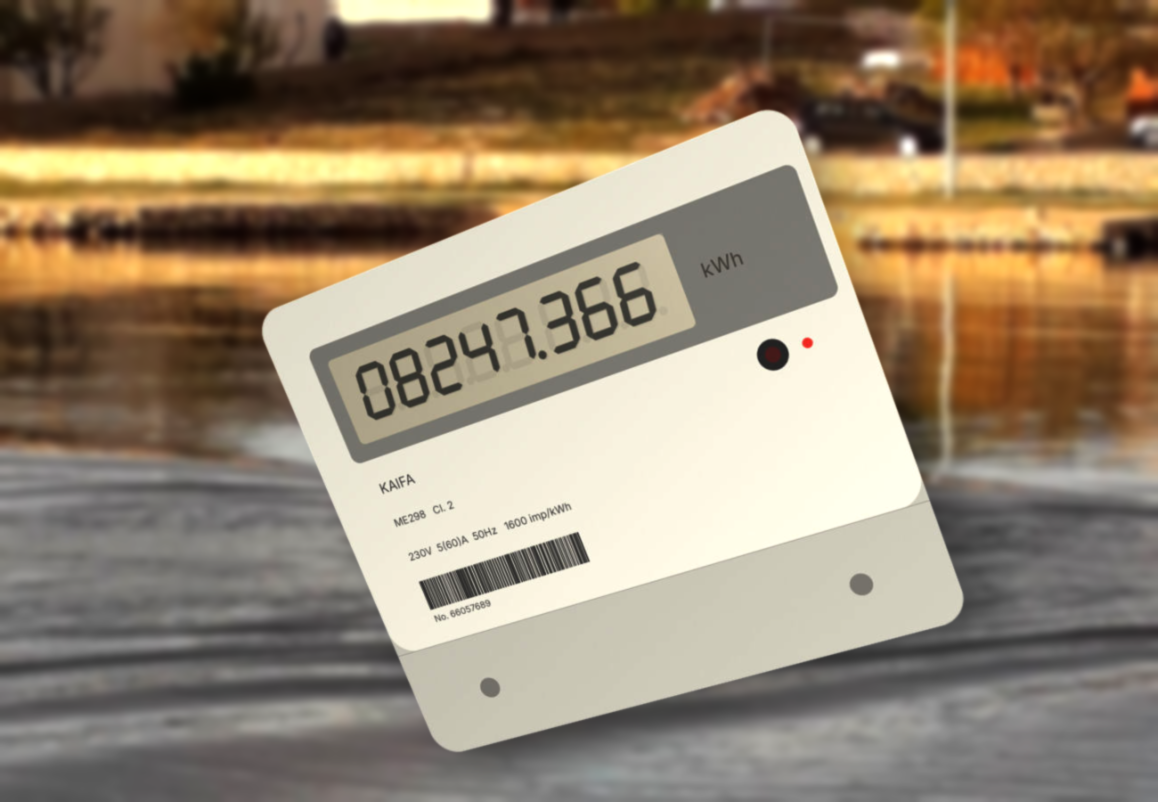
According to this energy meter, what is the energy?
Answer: 8247.366 kWh
